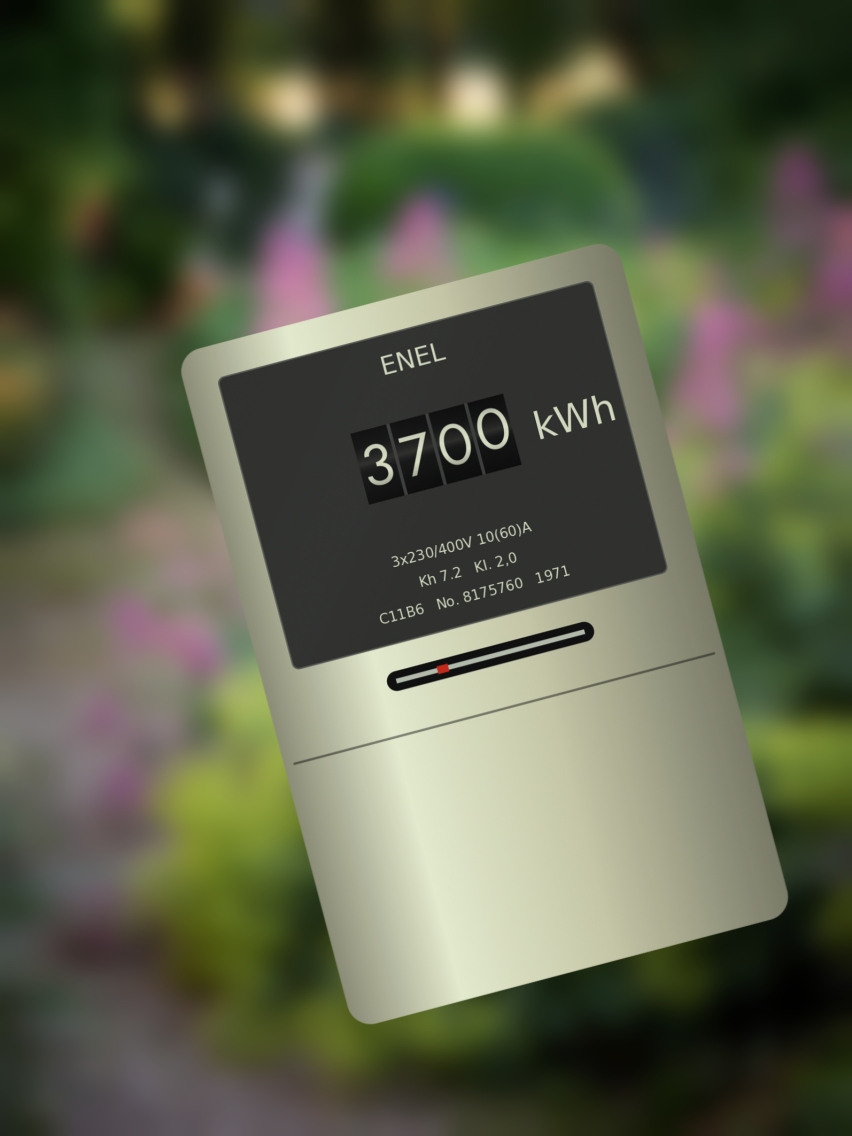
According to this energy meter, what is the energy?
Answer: 3700 kWh
